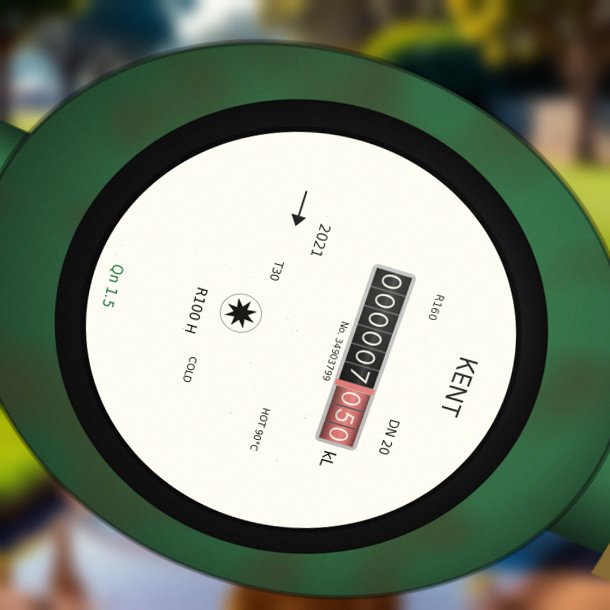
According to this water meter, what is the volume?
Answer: 7.050 kL
